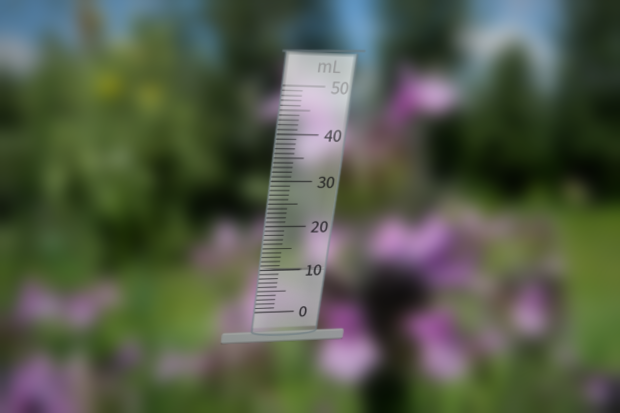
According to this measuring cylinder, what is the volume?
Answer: 10 mL
